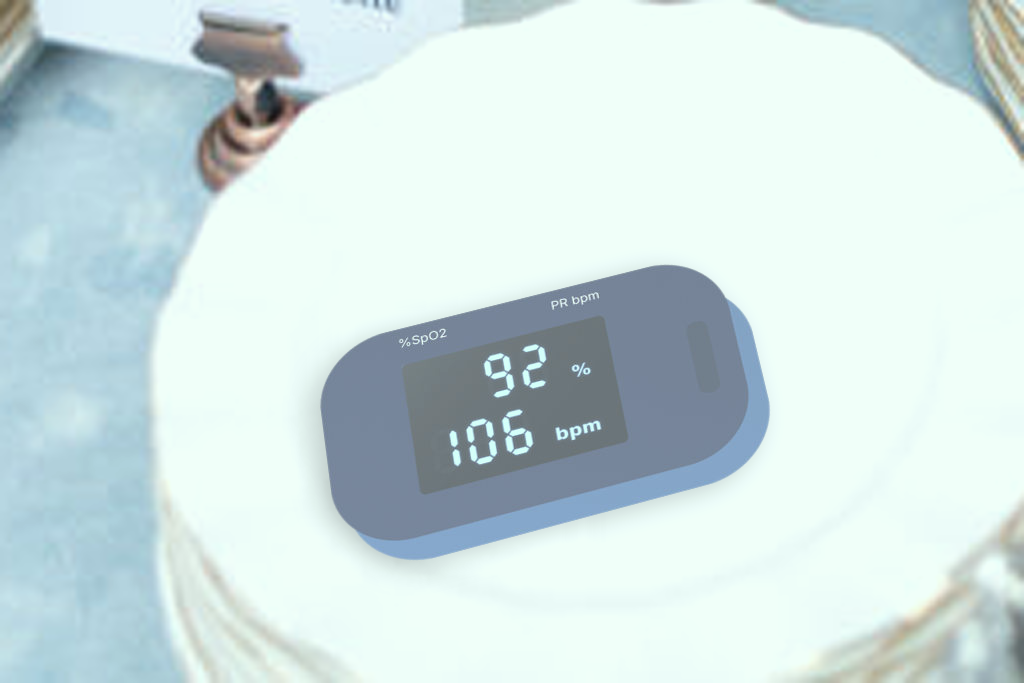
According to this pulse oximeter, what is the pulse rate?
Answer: 106 bpm
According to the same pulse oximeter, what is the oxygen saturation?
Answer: 92 %
